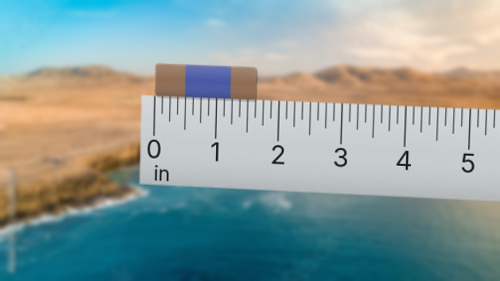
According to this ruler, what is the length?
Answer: 1.625 in
